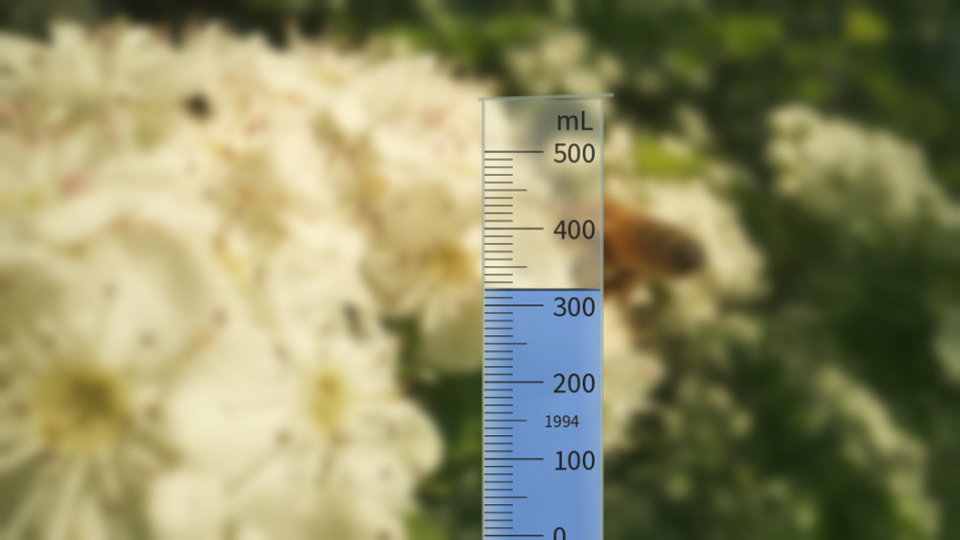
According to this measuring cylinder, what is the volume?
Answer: 320 mL
